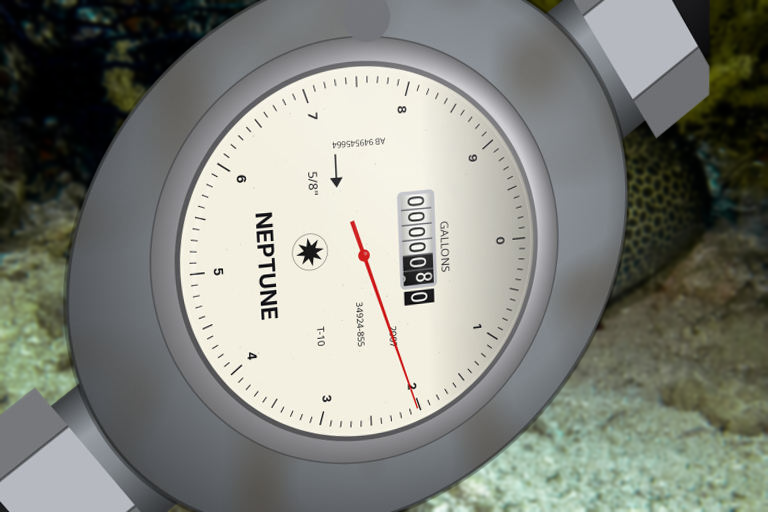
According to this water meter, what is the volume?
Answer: 82.0 gal
